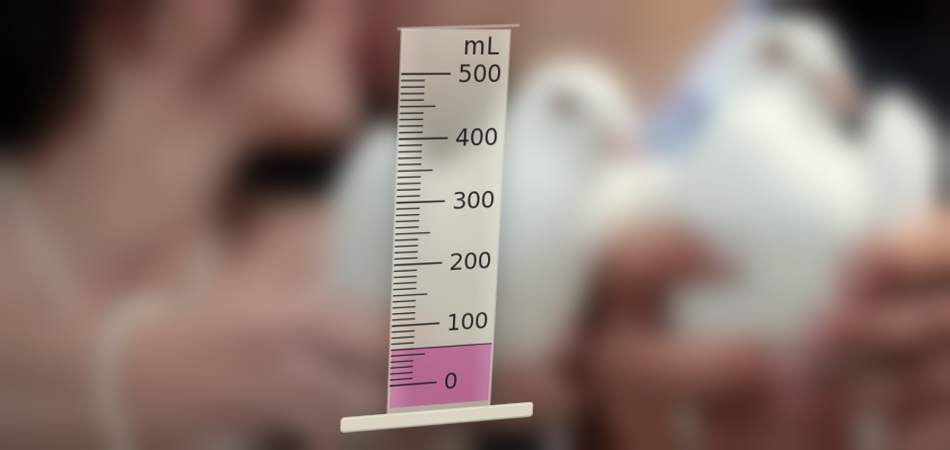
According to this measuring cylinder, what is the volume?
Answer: 60 mL
